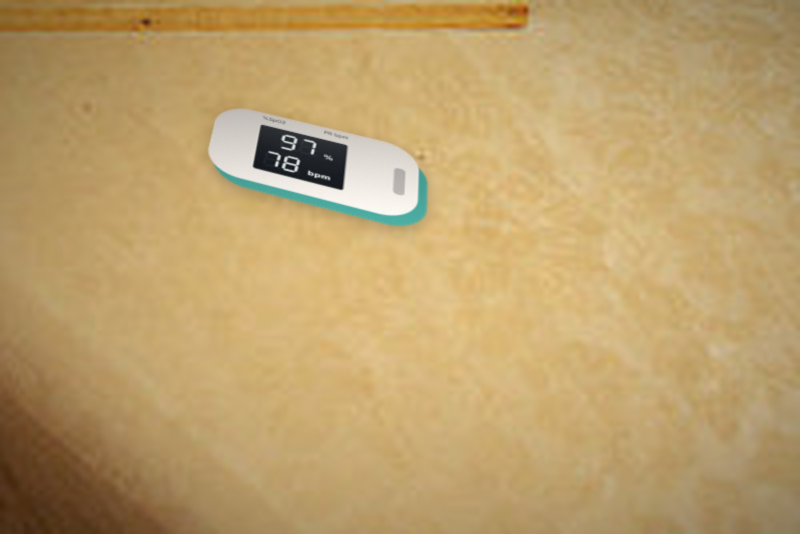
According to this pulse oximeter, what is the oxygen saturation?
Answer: 97 %
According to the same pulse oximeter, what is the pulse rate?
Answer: 78 bpm
